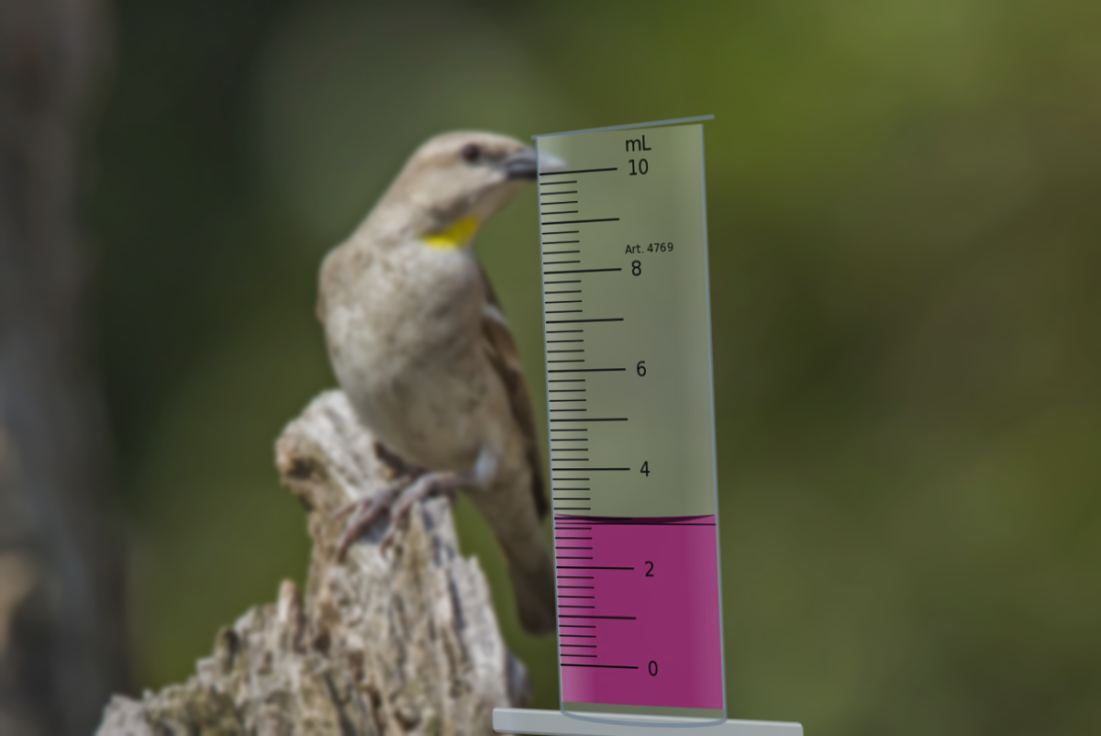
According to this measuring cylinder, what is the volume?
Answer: 2.9 mL
